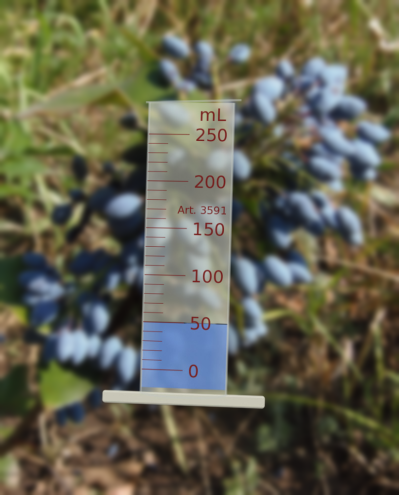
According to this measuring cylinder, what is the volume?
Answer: 50 mL
